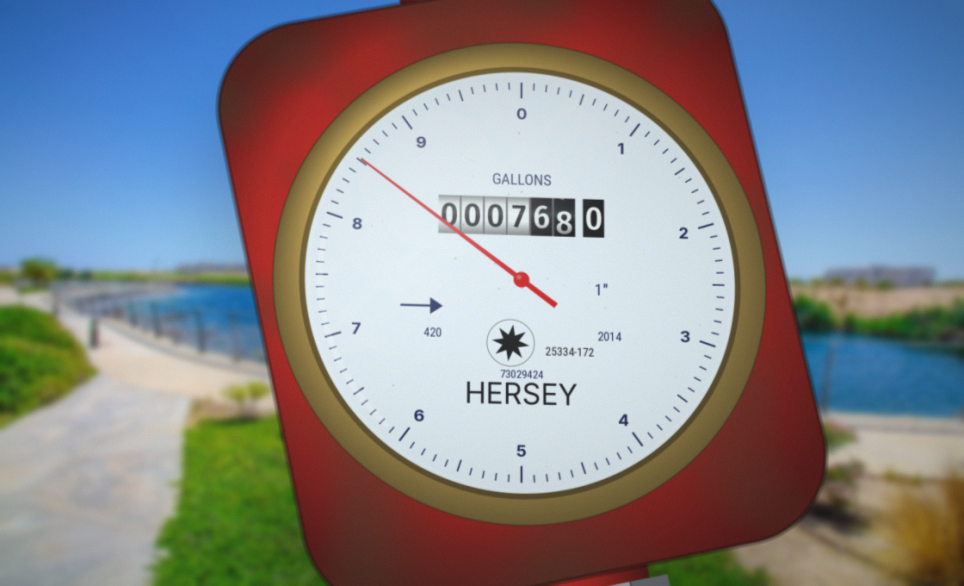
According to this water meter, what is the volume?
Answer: 7678.5 gal
